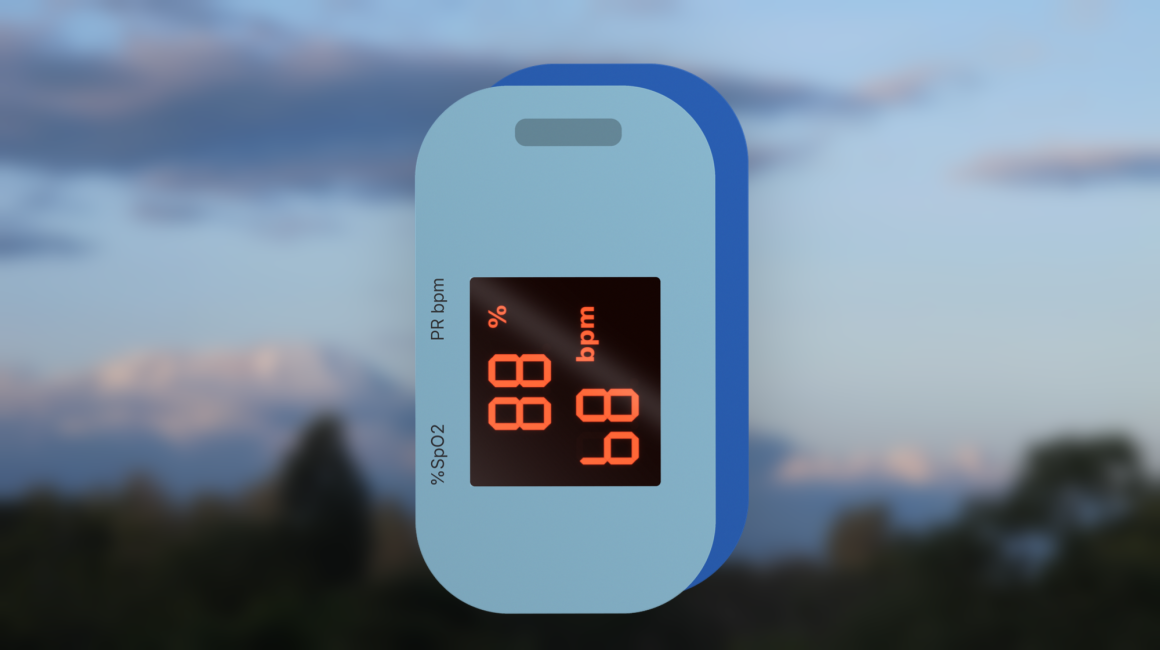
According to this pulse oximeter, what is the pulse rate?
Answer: 68 bpm
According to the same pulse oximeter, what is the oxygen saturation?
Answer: 88 %
